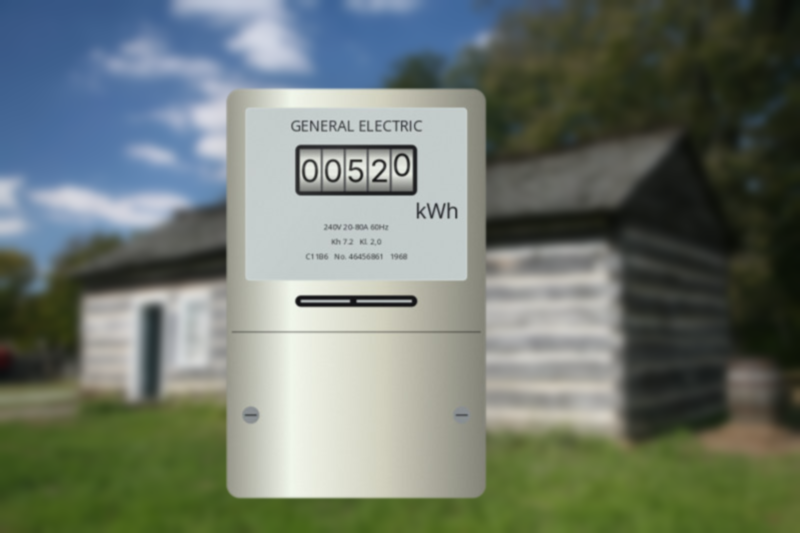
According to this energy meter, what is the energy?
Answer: 520 kWh
